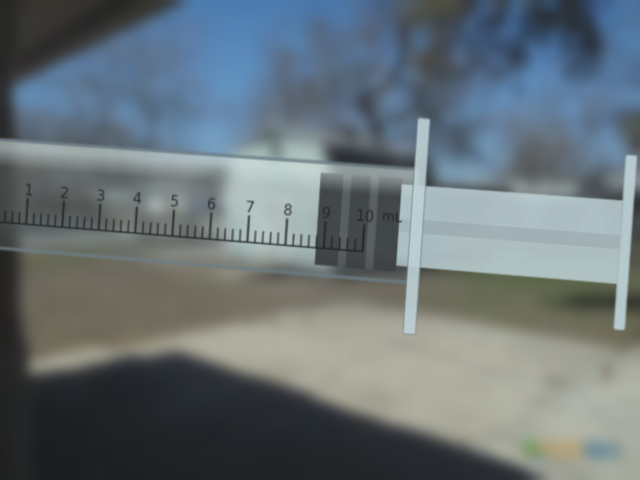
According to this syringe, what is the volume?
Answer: 8.8 mL
